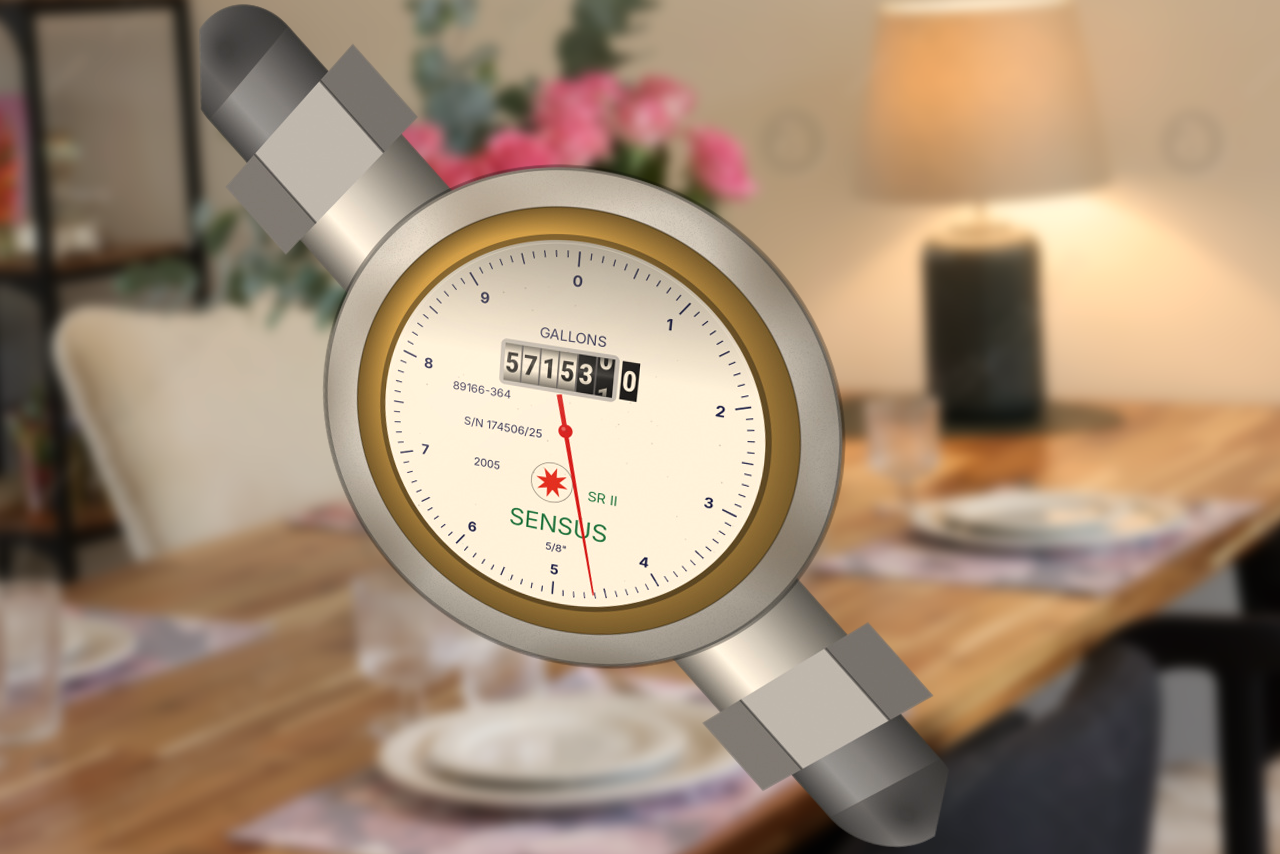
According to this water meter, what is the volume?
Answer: 5715304.6 gal
